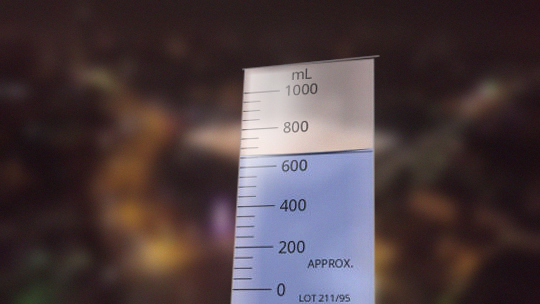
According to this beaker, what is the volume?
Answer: 650 mL
